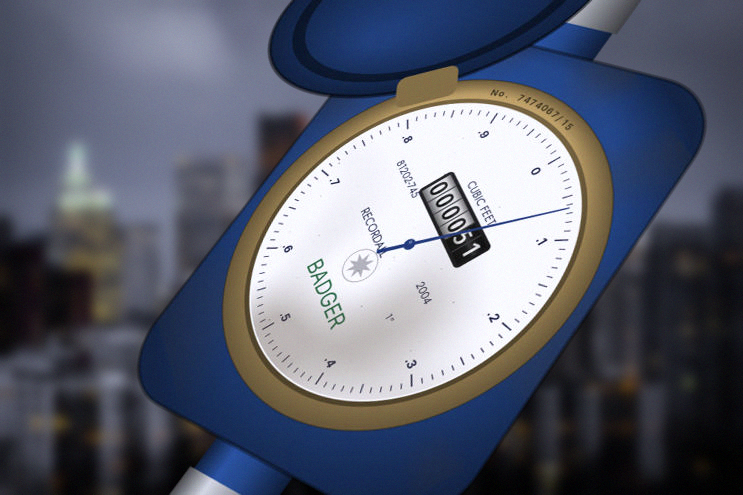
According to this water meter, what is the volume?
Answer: 51.06 ft³
